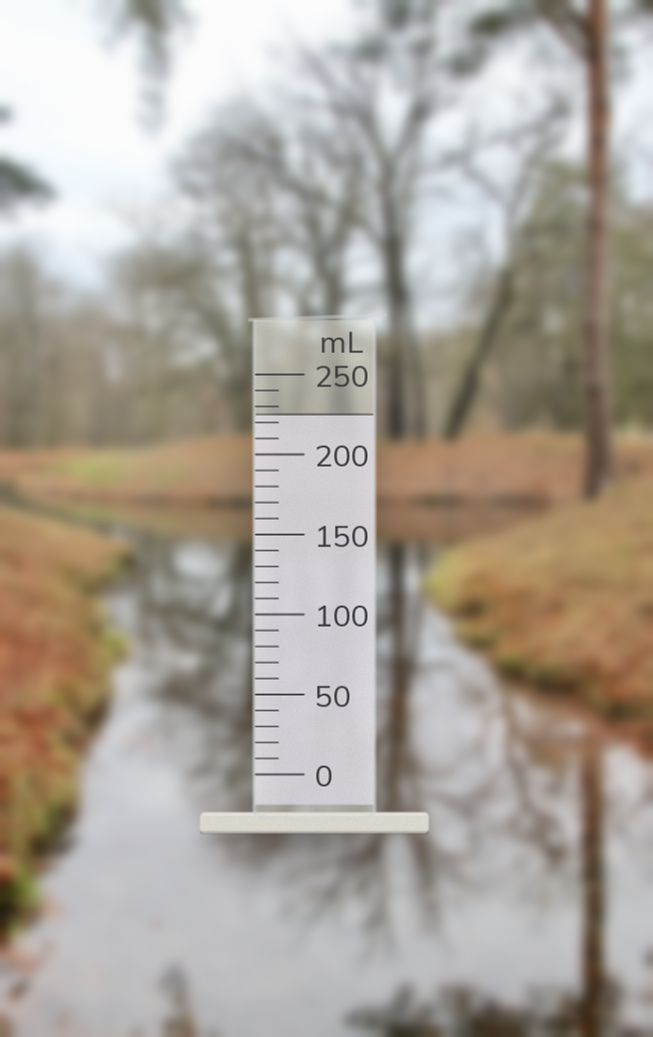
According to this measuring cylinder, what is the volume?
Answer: 225 mL
